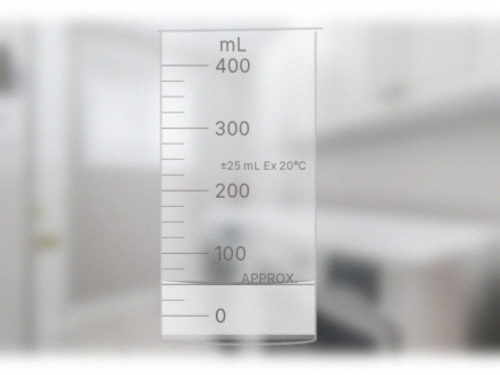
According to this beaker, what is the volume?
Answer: 50 mL
